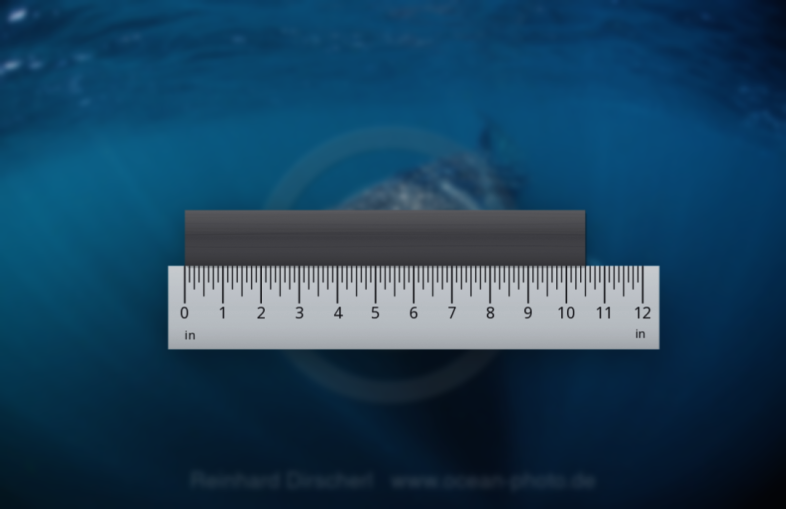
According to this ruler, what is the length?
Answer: 10.5 in
